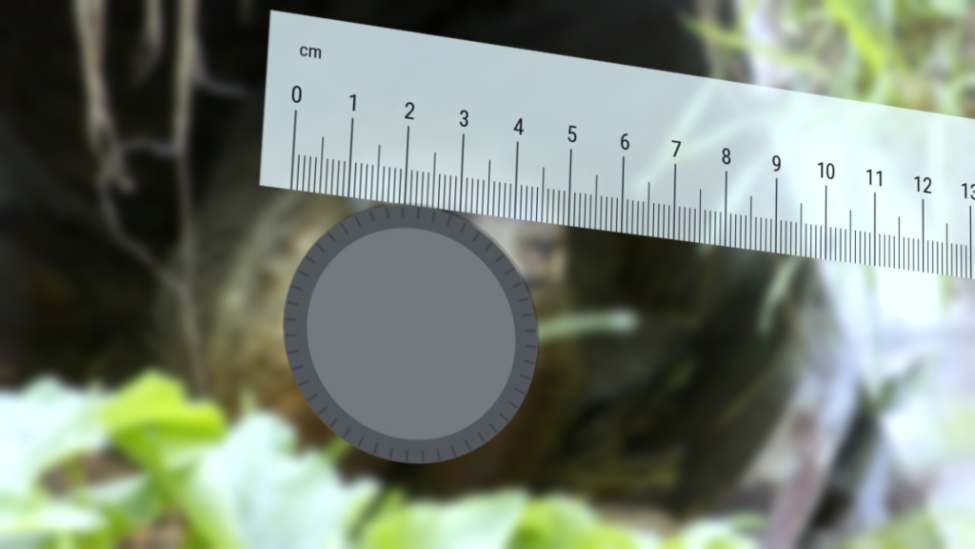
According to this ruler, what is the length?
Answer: 4.5 cm
